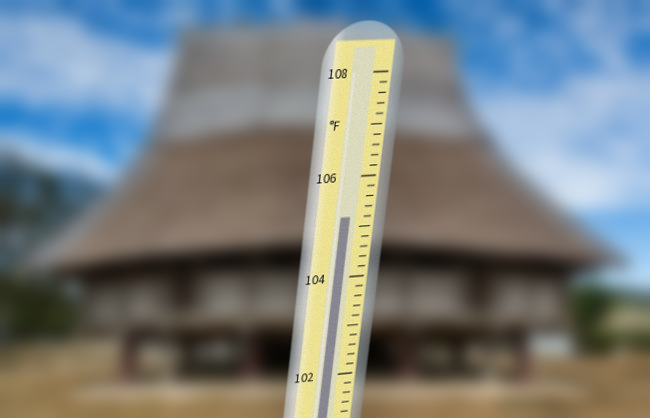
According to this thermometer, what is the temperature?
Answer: 105.2 °F
